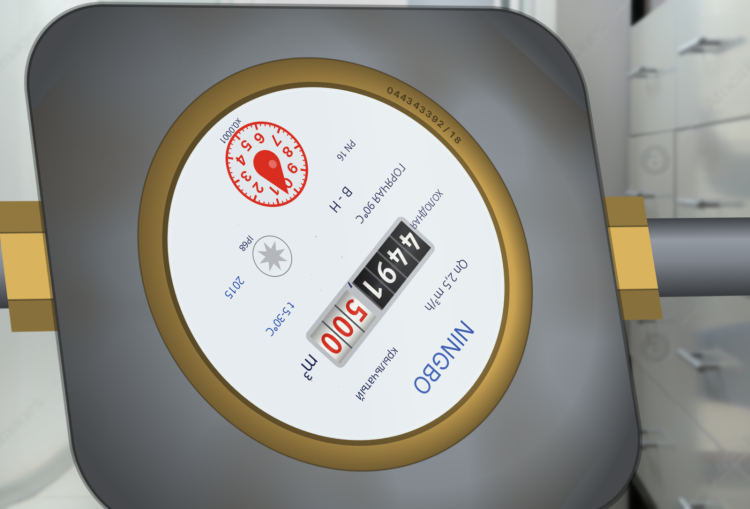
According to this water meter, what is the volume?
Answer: 4491.5000 m³
